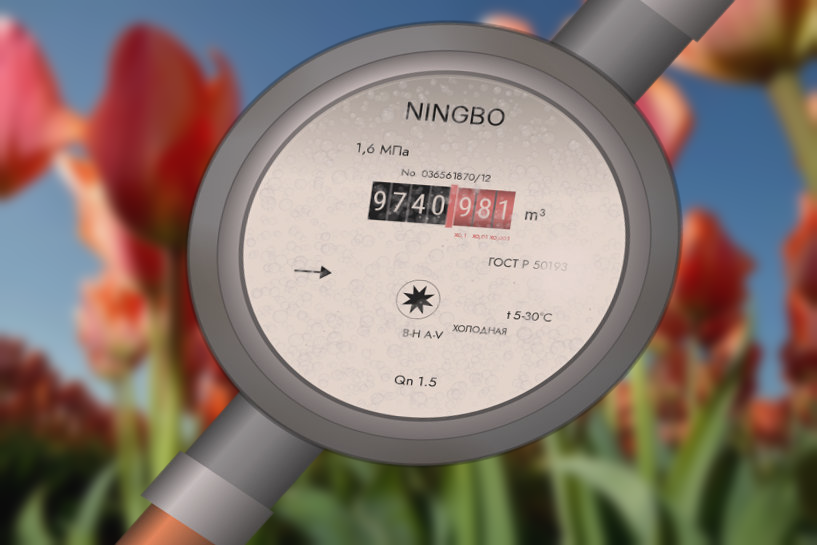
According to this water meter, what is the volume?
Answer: 9740.981 m³
